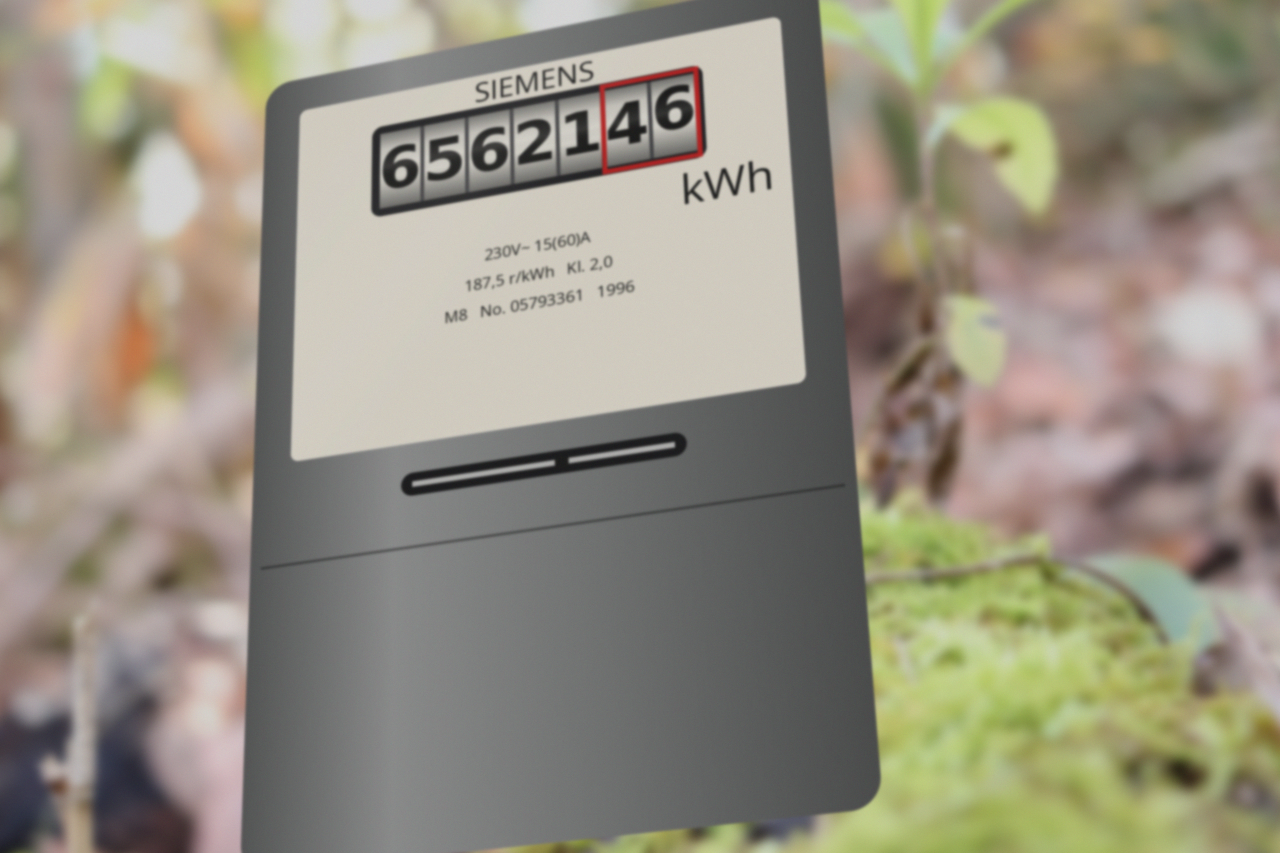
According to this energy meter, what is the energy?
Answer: 65621.46 kWh
